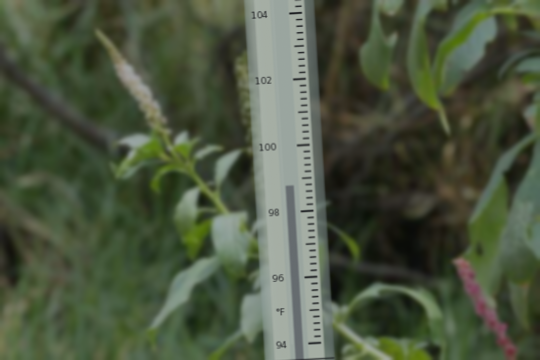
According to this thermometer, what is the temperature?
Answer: 98.8 °F
